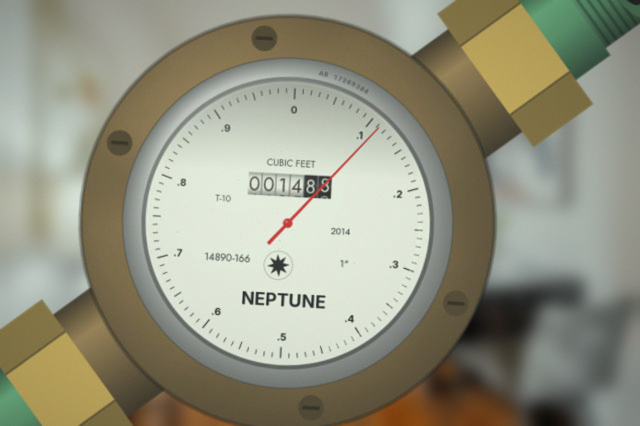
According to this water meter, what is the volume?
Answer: 1488.11 ft³
